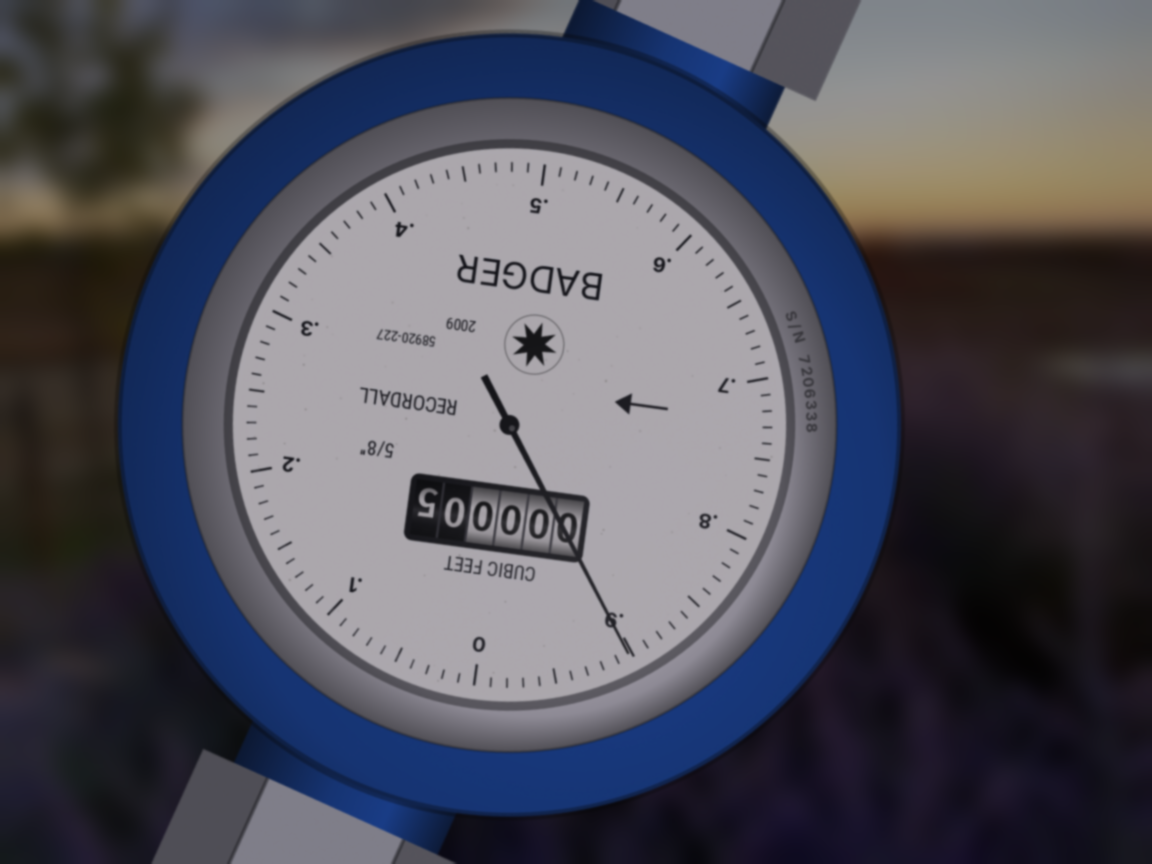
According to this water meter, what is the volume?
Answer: 4.90 ft³
